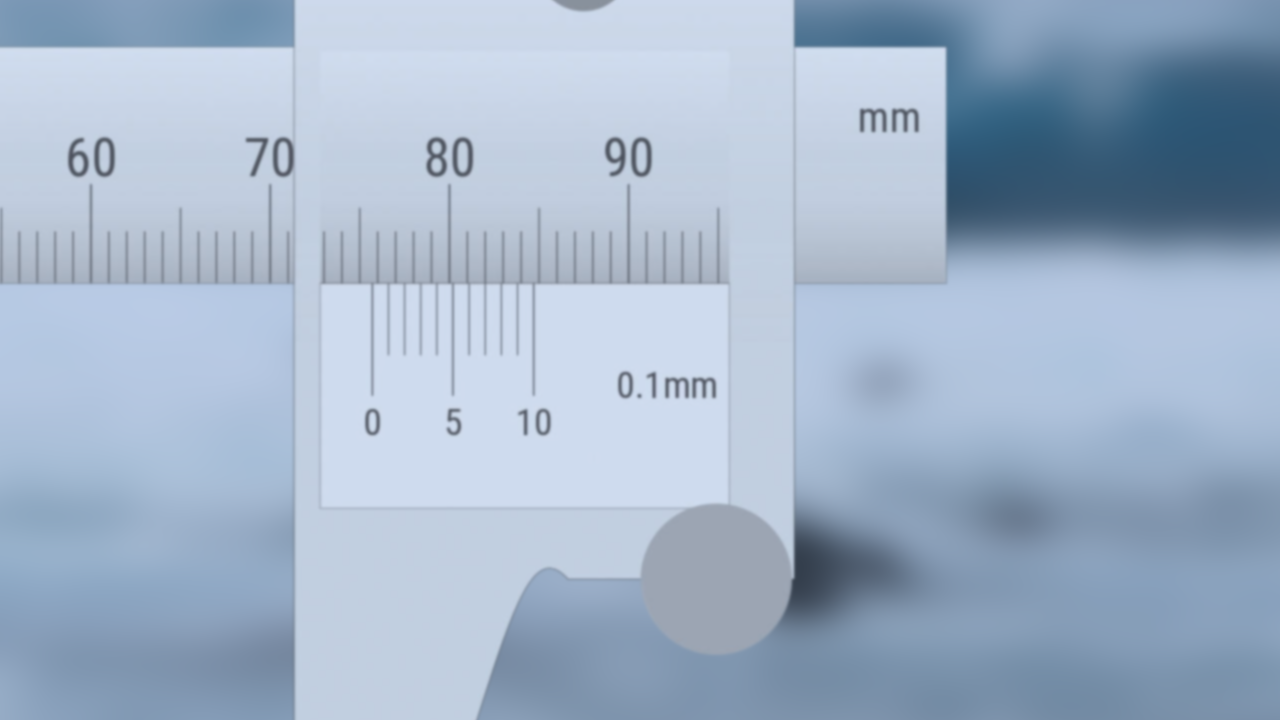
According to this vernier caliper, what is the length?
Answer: 75.7 mm
